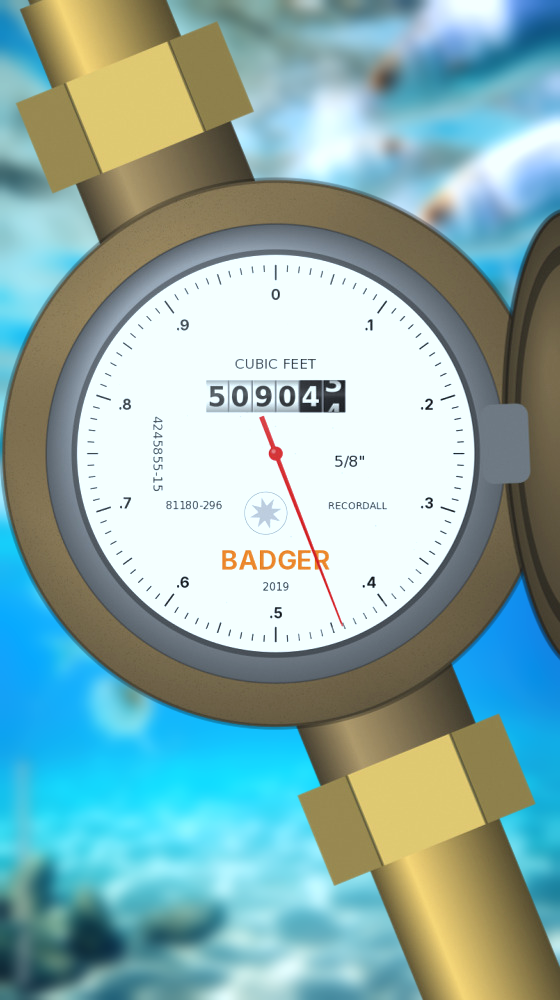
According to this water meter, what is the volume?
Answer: 509043.44 ft³
